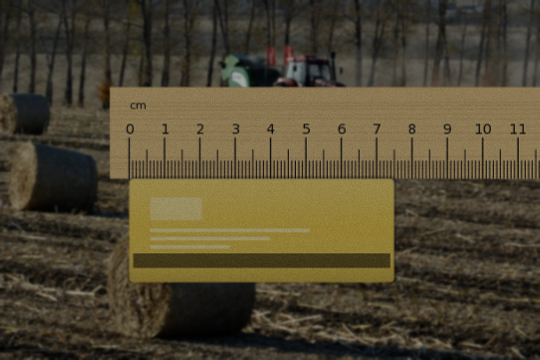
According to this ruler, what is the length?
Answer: 7.5 cm
